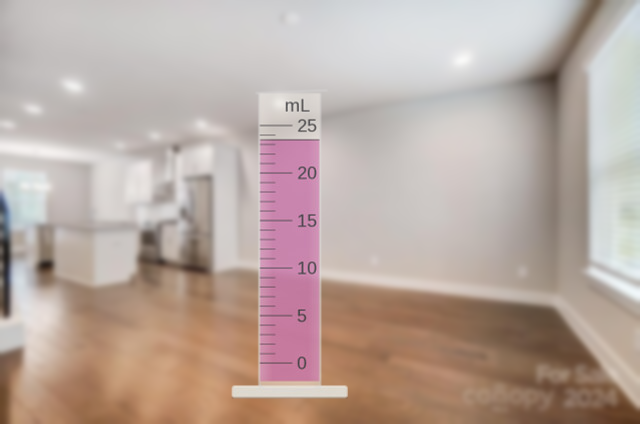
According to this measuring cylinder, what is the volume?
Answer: 23.5 mL
